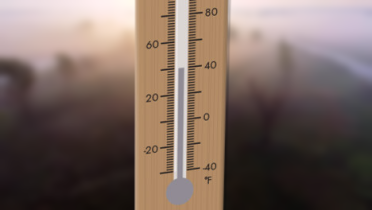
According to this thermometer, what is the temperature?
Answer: 40 °F
